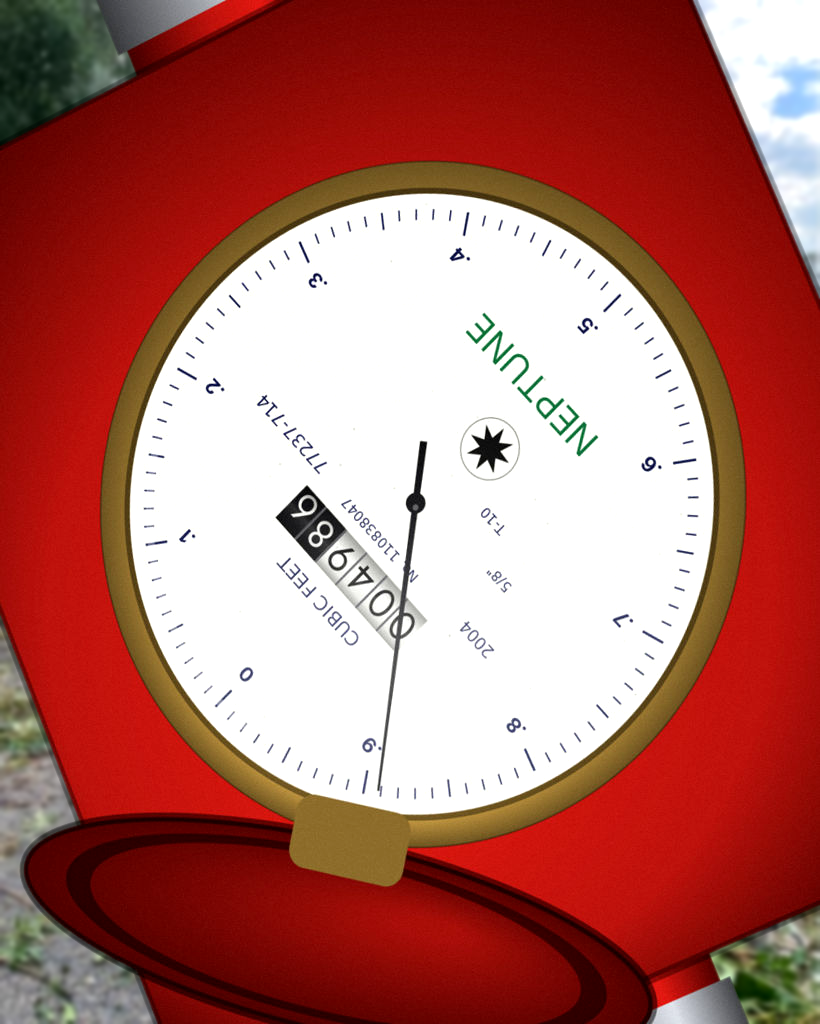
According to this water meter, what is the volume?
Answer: 4985.89 ft³
